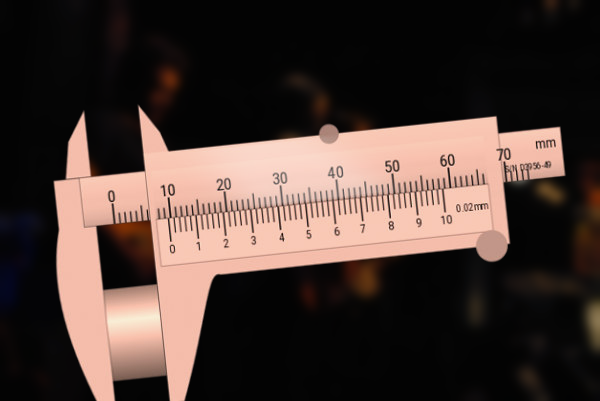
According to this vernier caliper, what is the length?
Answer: 9.6 mm
